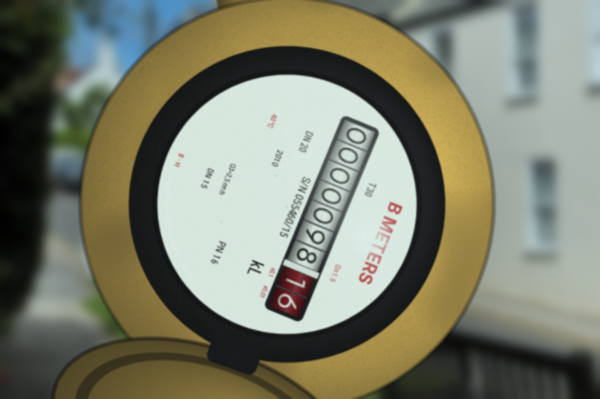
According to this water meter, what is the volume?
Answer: 98.16 kL
